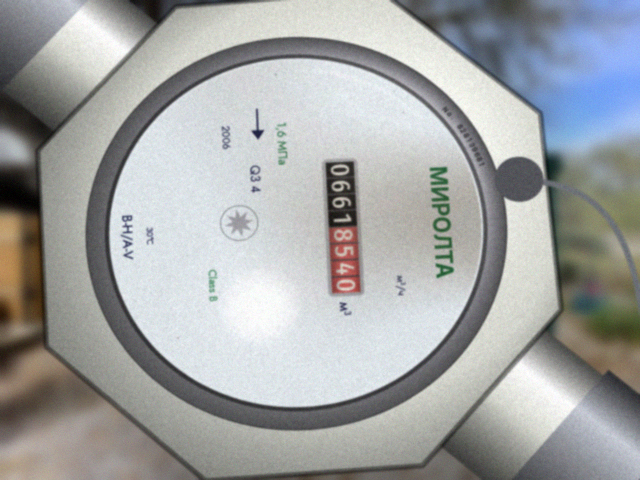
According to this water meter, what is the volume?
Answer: 661.8540 m³
